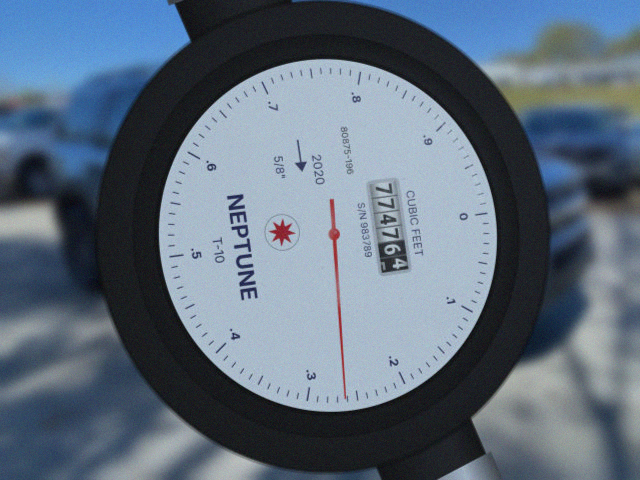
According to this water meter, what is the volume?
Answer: 774764.26 ft³
